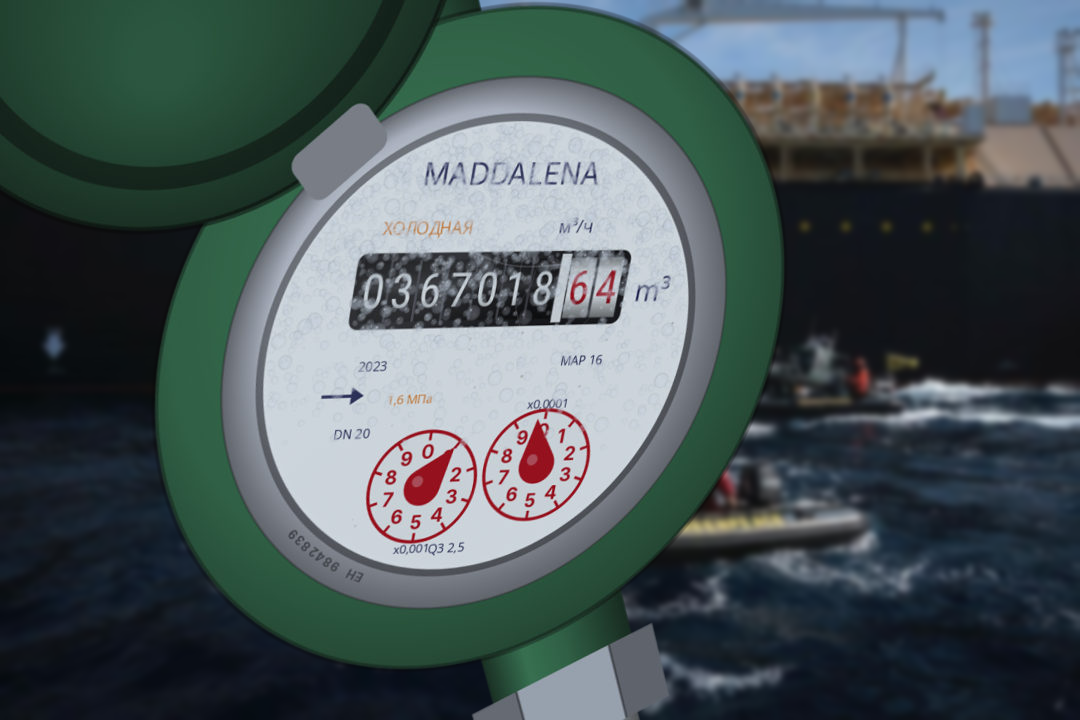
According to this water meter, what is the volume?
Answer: 367018.6409 m³
